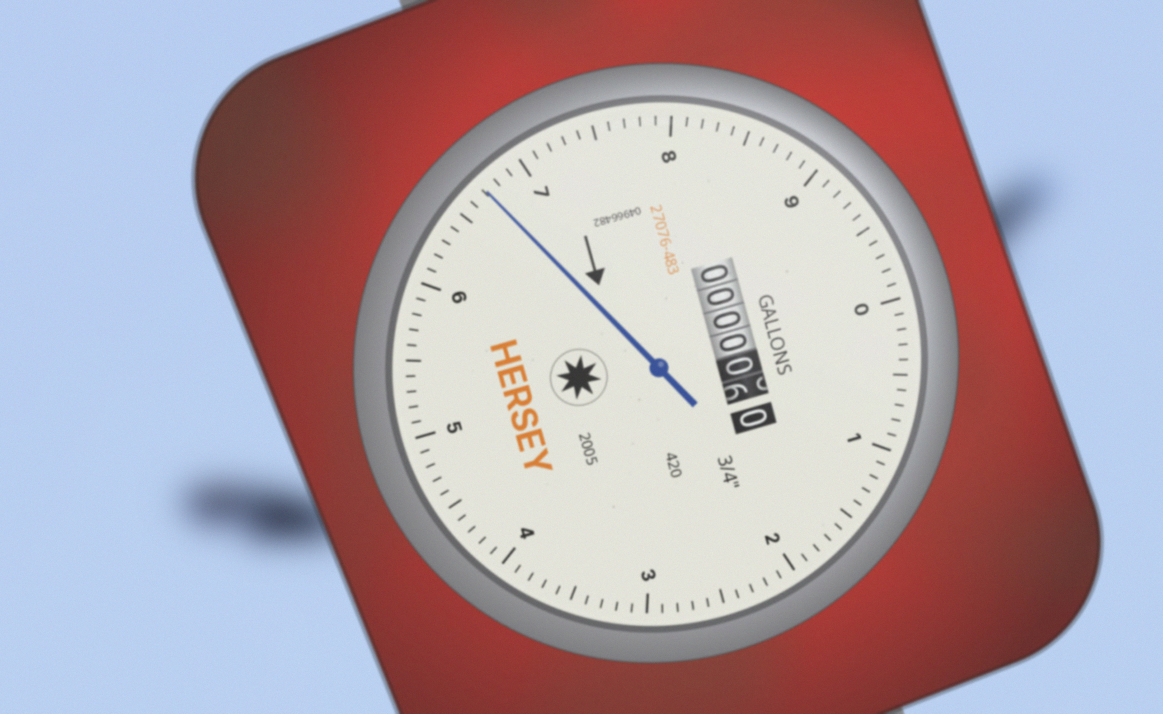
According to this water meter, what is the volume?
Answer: 56.7 gal
